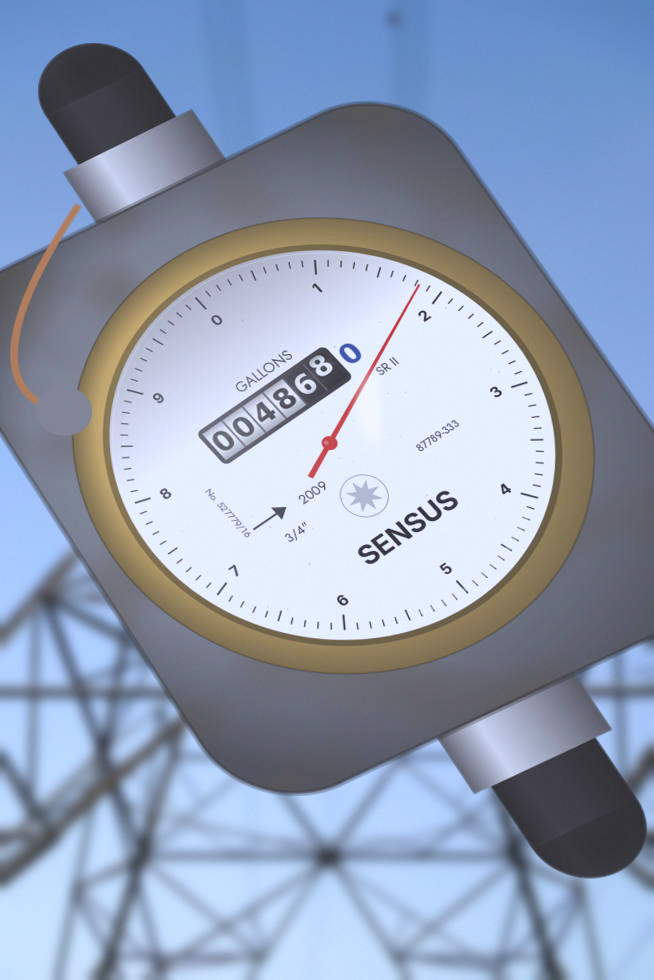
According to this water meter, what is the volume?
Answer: 48681.8 gal
